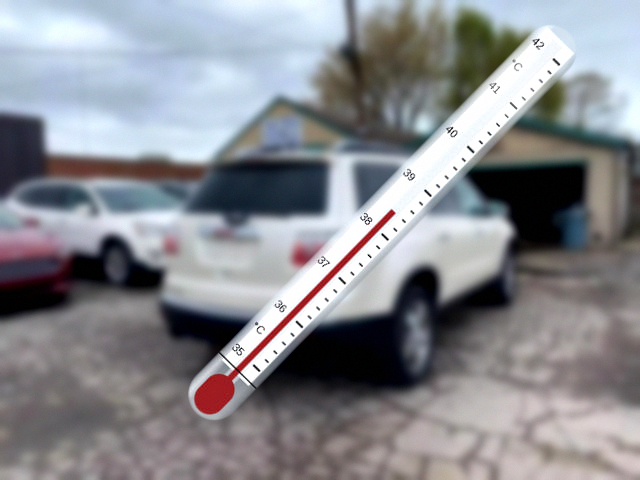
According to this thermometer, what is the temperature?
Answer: 38.4 °C
